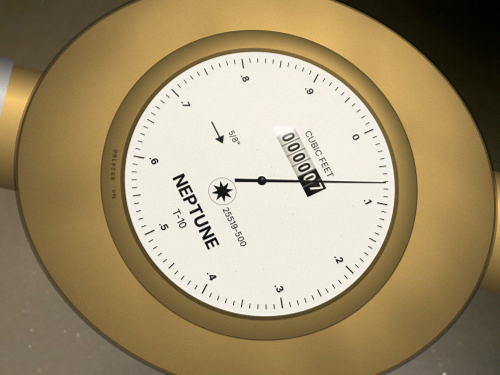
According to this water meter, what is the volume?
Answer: 7.07 ft³
